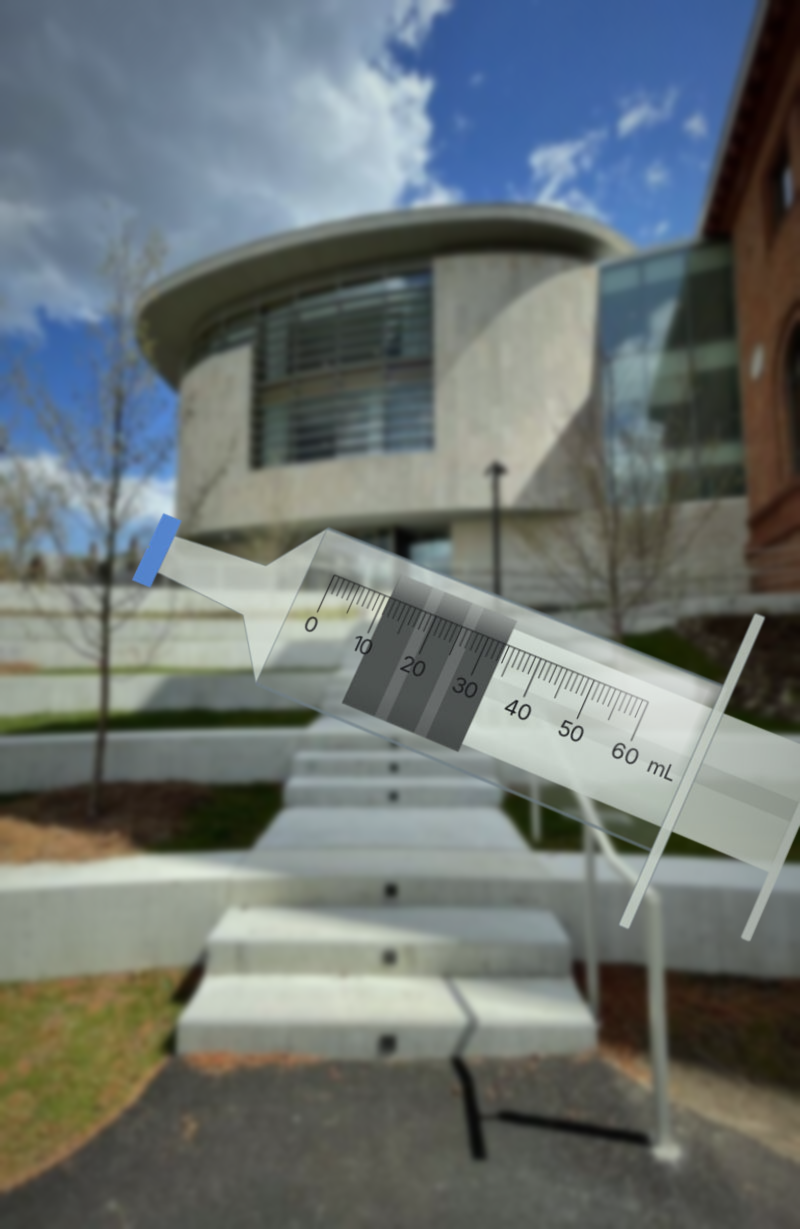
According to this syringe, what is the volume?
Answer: 11 mL
